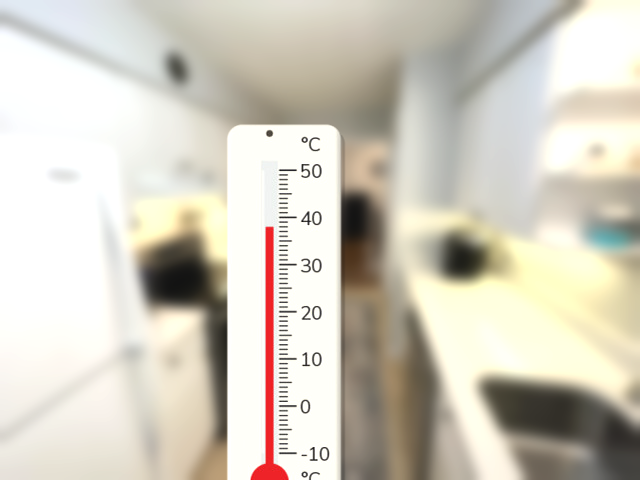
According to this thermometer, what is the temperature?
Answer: 38 °C
